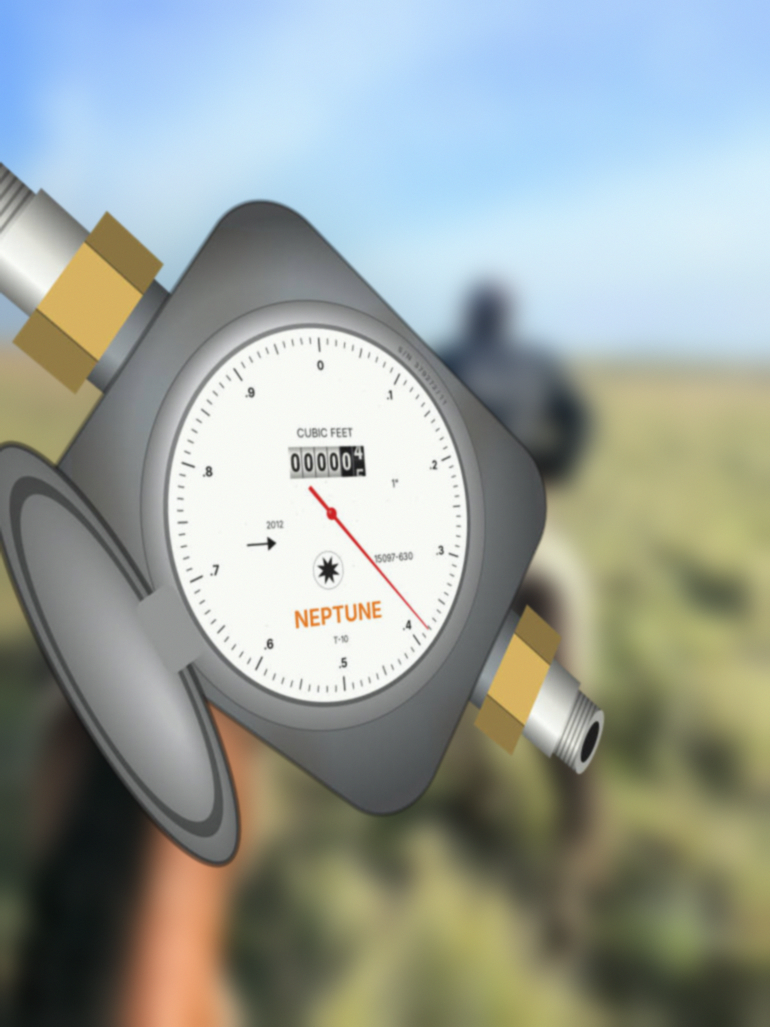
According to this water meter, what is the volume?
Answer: 4.38 ft³
